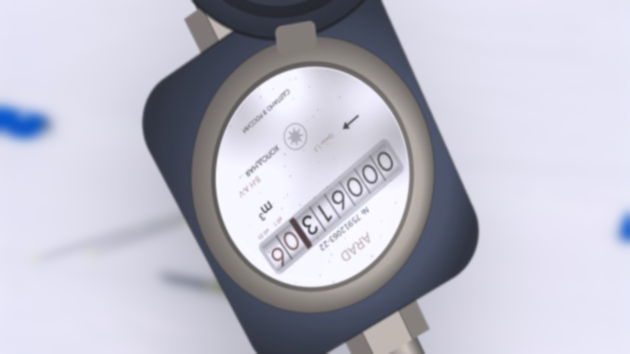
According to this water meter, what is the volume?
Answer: 613.06 m³
